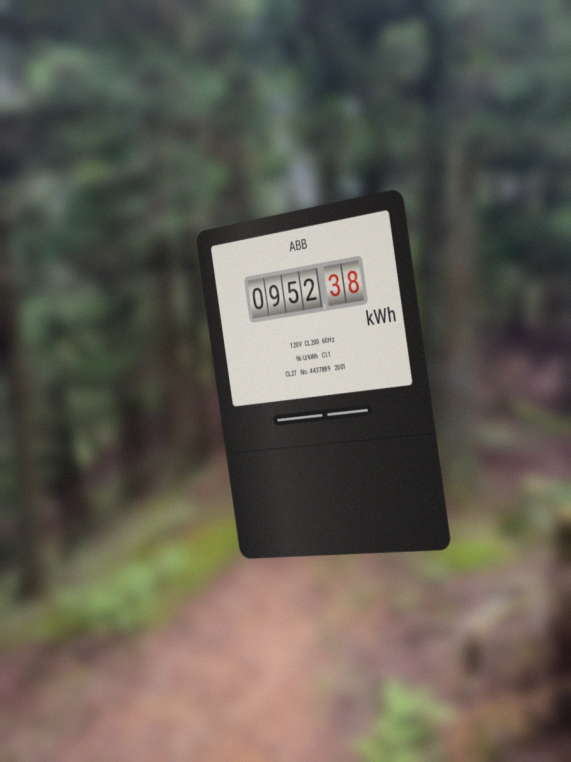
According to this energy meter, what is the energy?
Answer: 952.38 kWh
